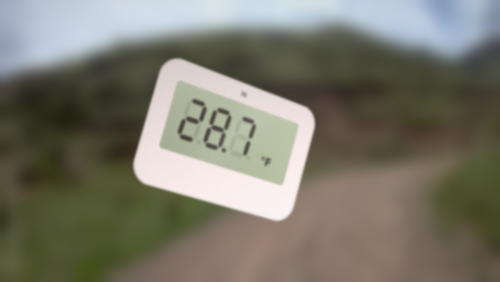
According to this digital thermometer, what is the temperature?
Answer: 28.7 °F
